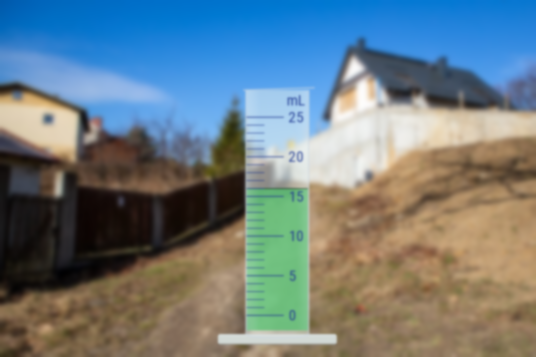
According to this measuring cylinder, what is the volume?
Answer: 16 mL
